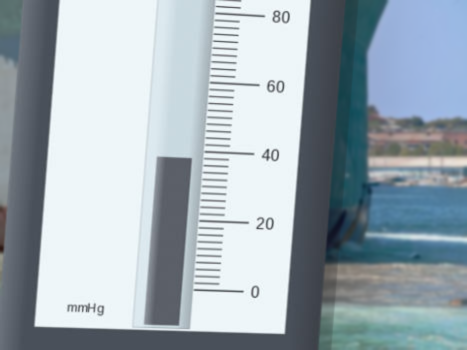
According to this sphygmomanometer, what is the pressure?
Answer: 38 mmHg
